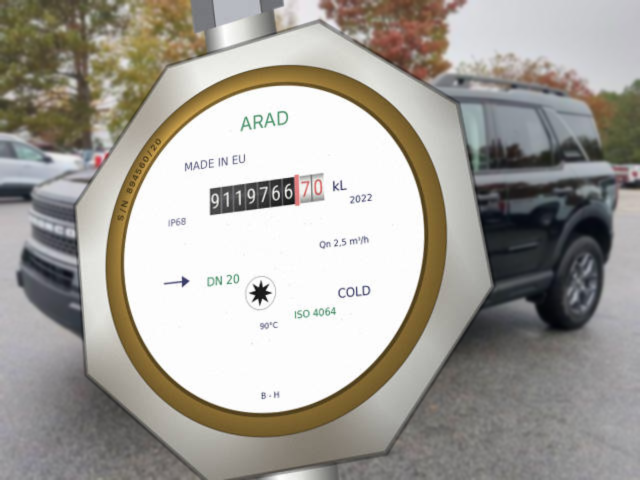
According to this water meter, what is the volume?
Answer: 9119766.70 kL
